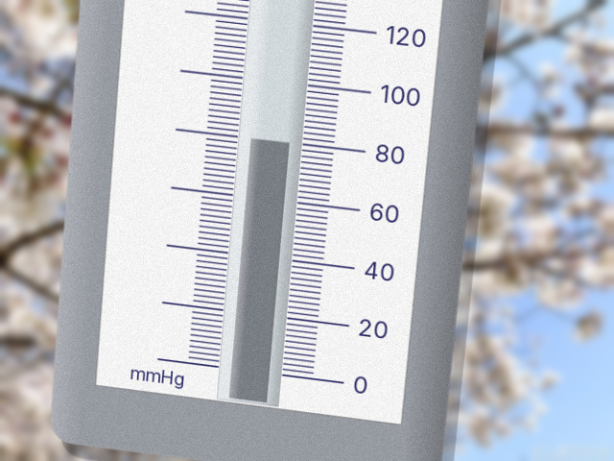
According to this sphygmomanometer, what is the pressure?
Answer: 80 mmHg
